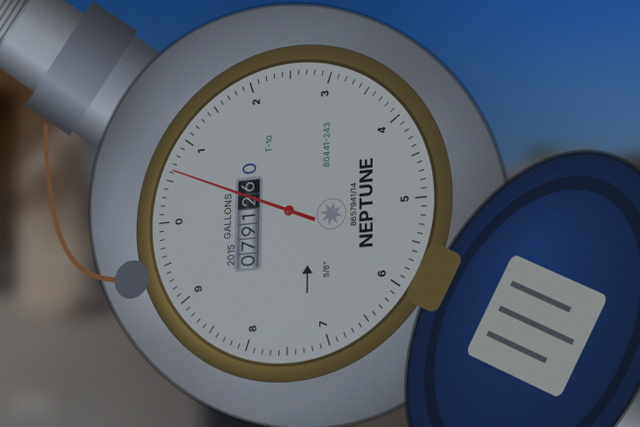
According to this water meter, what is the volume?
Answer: 791260.6 gal
